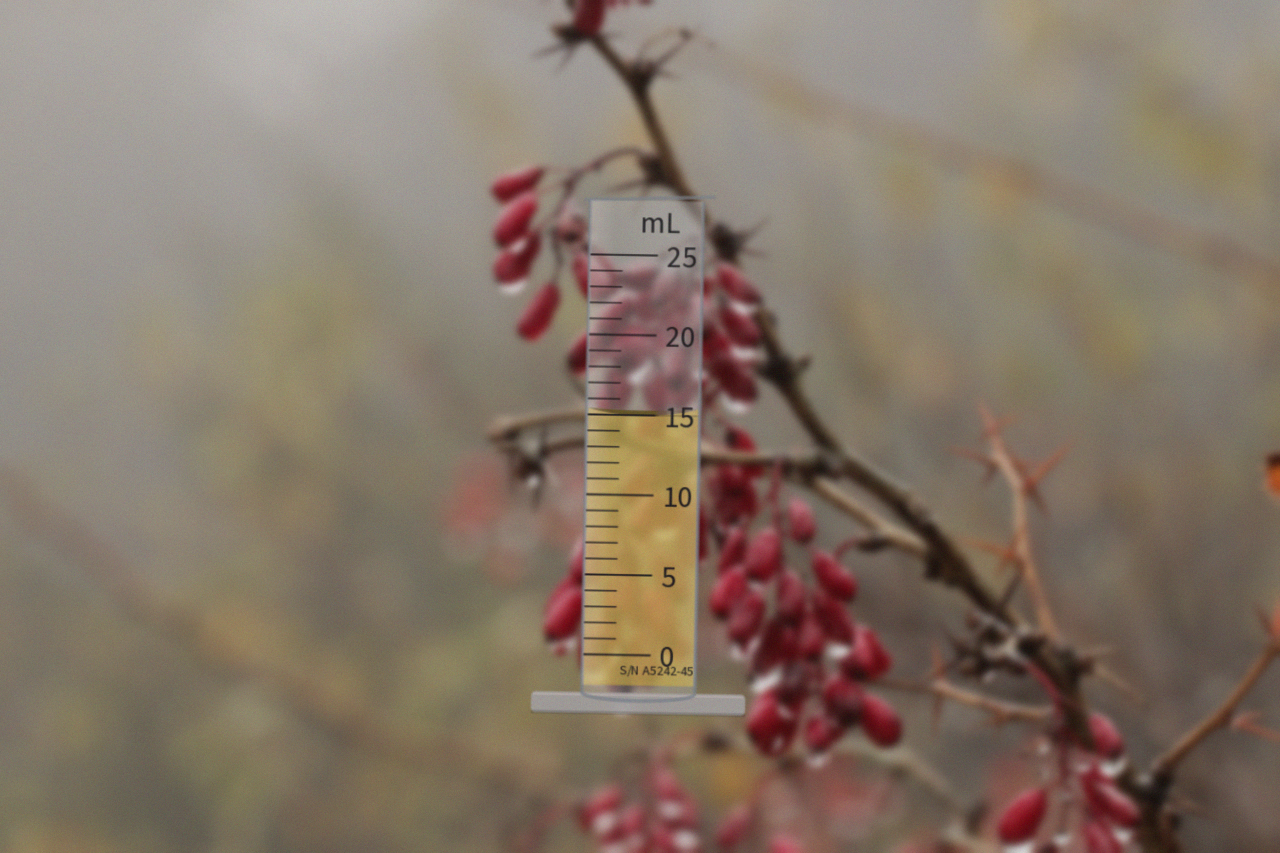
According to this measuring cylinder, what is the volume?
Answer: 15 mL
